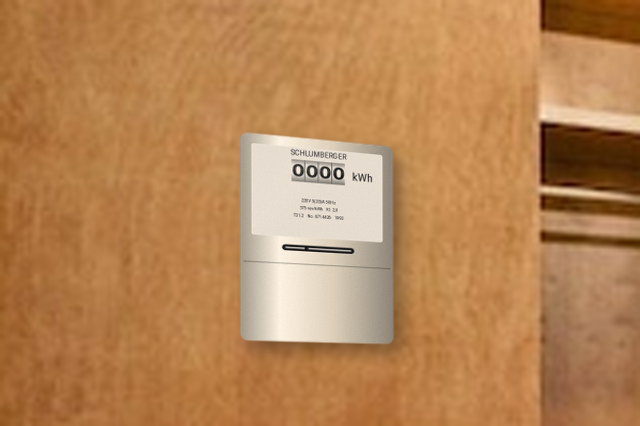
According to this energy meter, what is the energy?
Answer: 0 kWh
